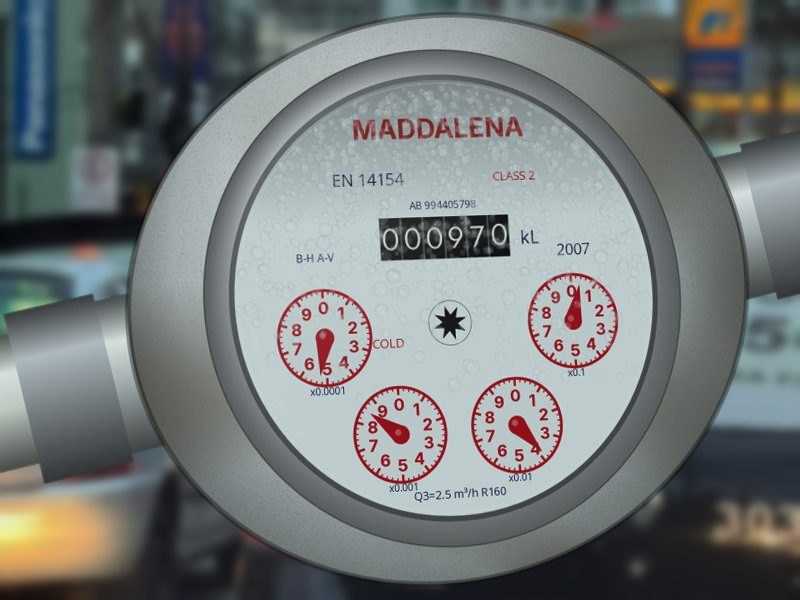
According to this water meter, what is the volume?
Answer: 970.0385 kL
